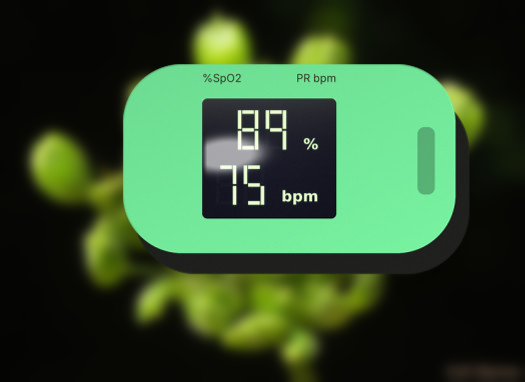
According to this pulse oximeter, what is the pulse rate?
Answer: 75 bpm
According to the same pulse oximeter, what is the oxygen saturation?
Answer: 89 %
